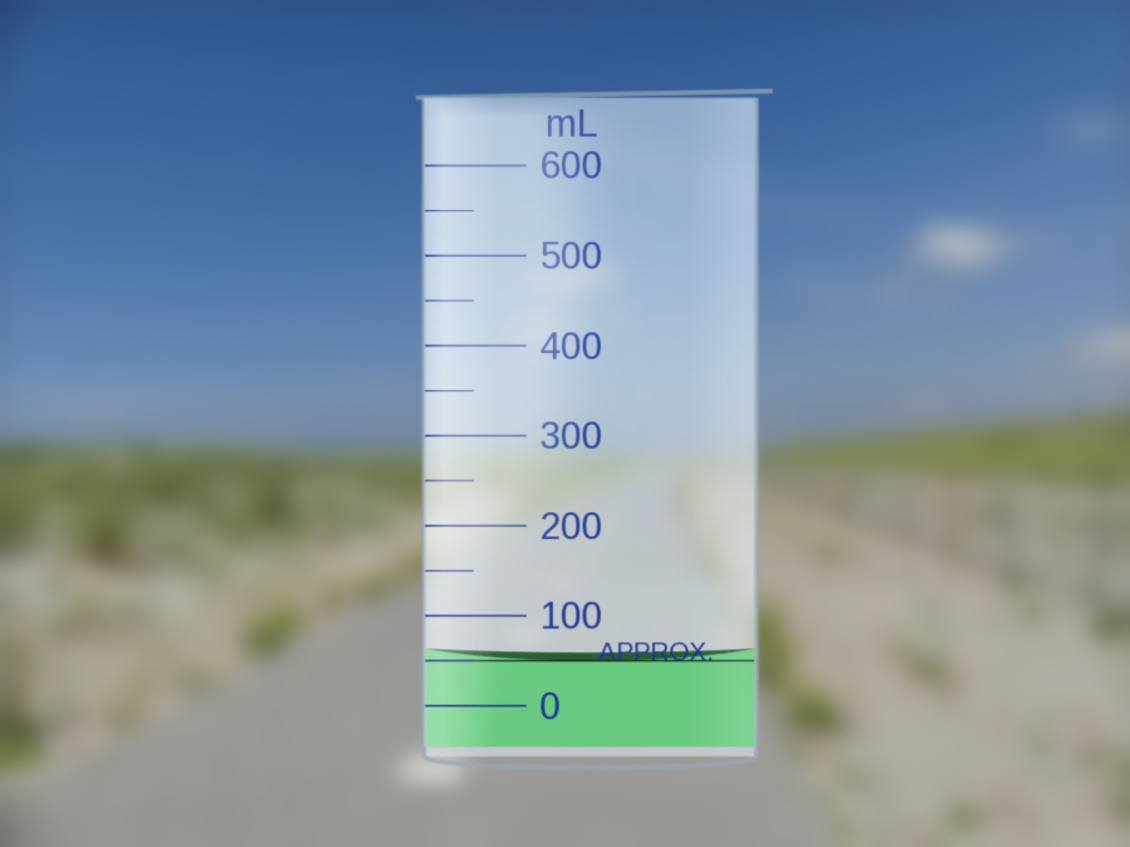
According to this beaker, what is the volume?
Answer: 50 mL
